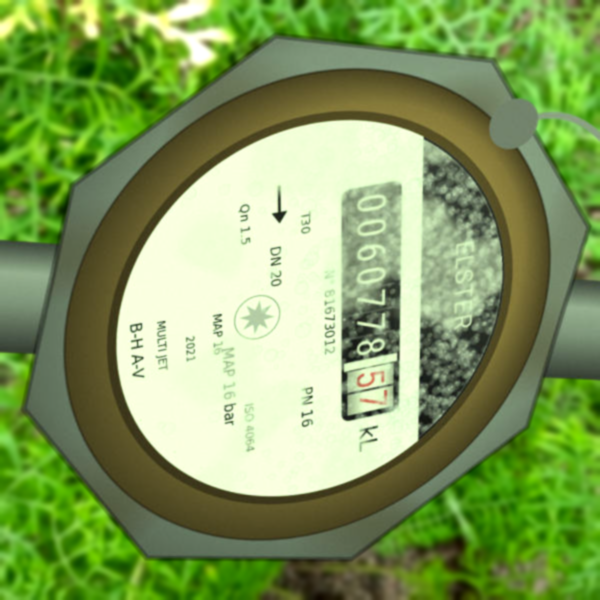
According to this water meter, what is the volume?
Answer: 60778.57 kL
